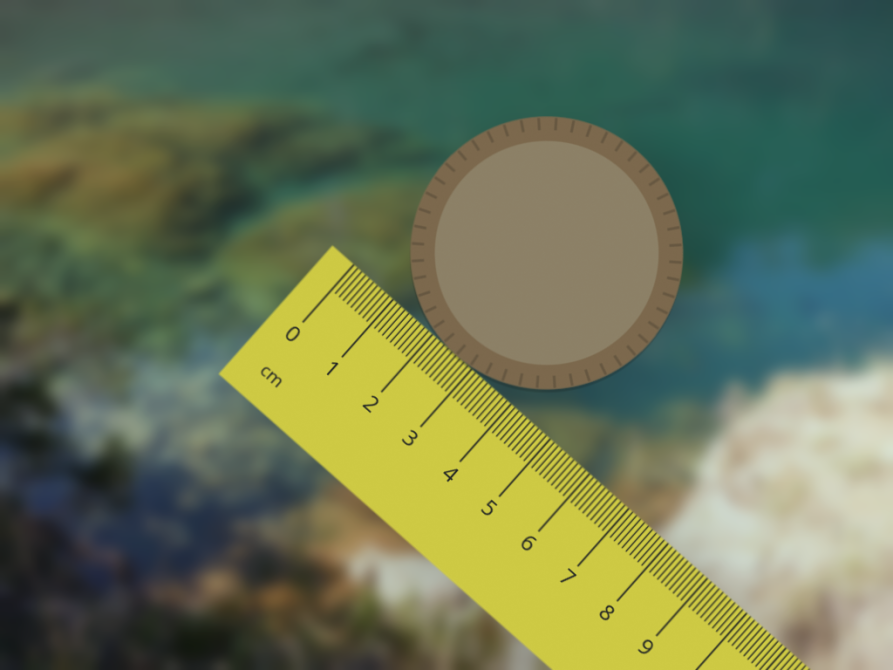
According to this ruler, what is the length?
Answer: 5.2 cm
